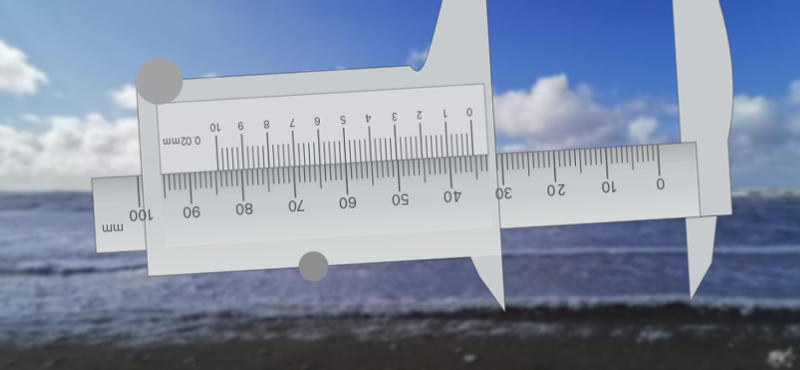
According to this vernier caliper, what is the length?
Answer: 35.5 mm
